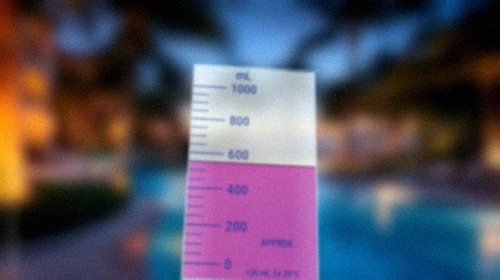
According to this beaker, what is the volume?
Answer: 550 mL
